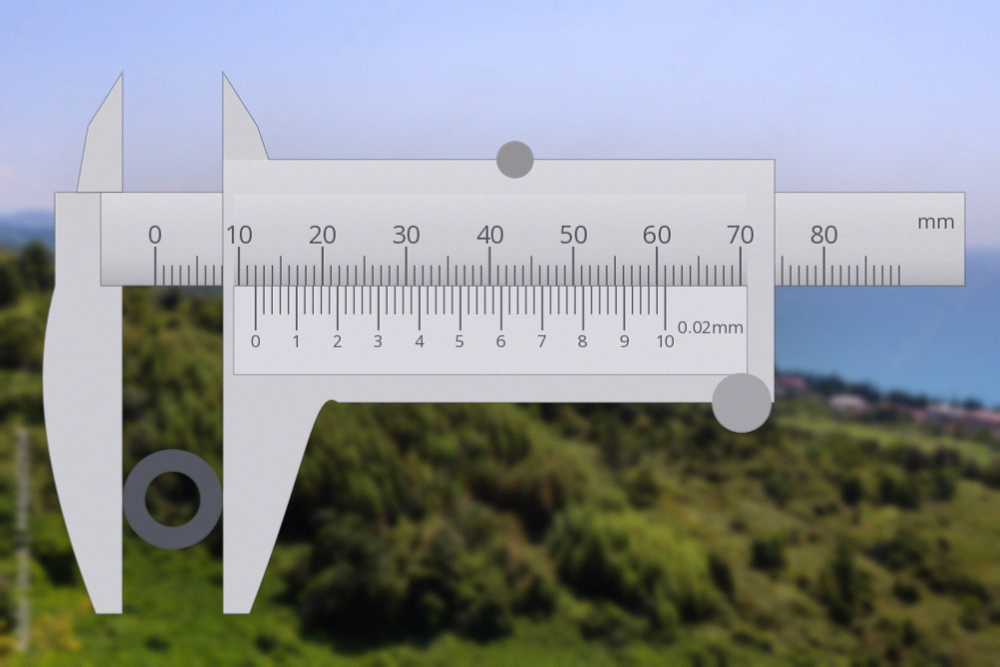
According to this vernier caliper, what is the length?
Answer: 12.0 mm
